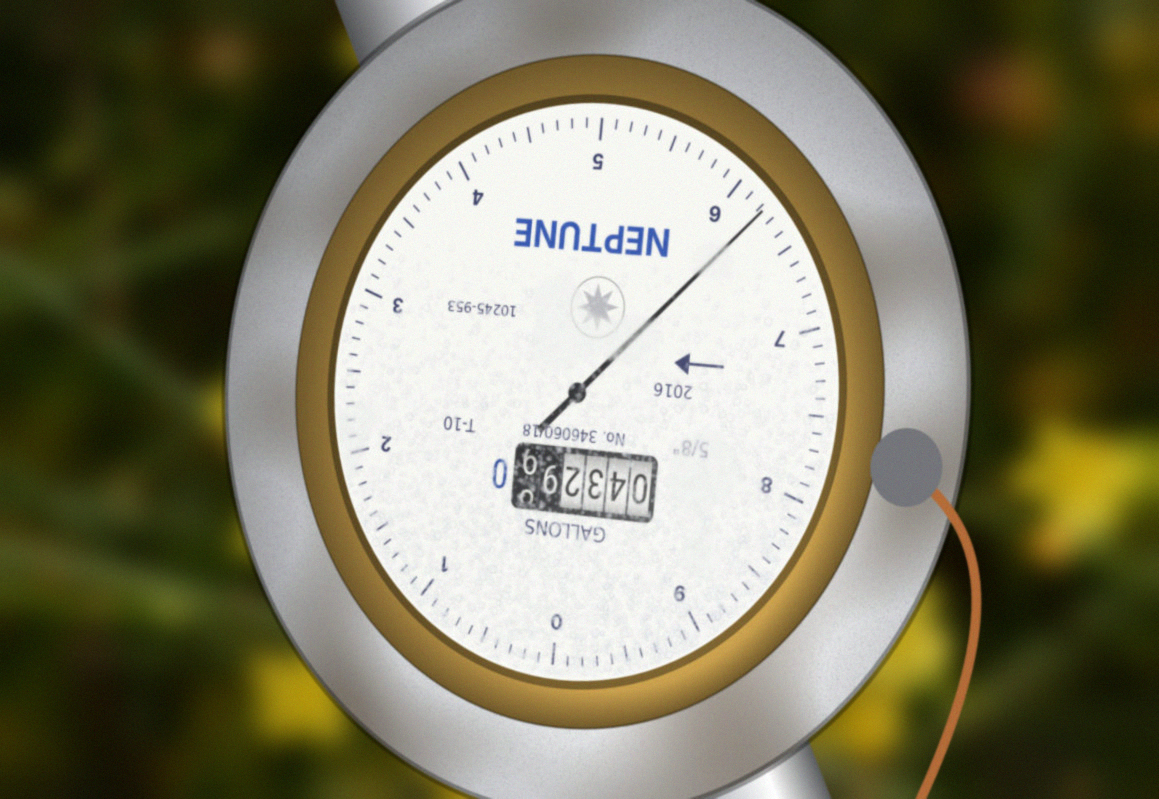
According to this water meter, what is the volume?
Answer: 432986.2 gal
